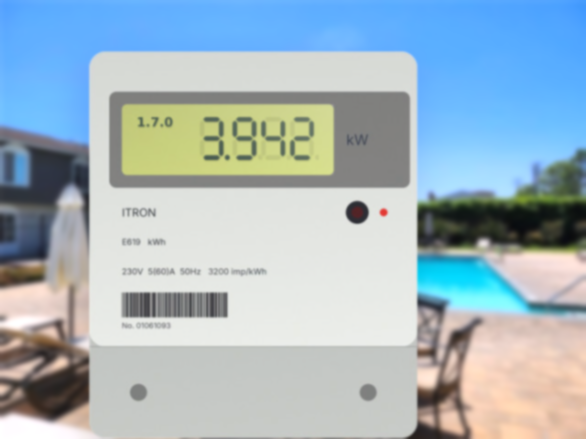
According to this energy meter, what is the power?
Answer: 3.942 kW
